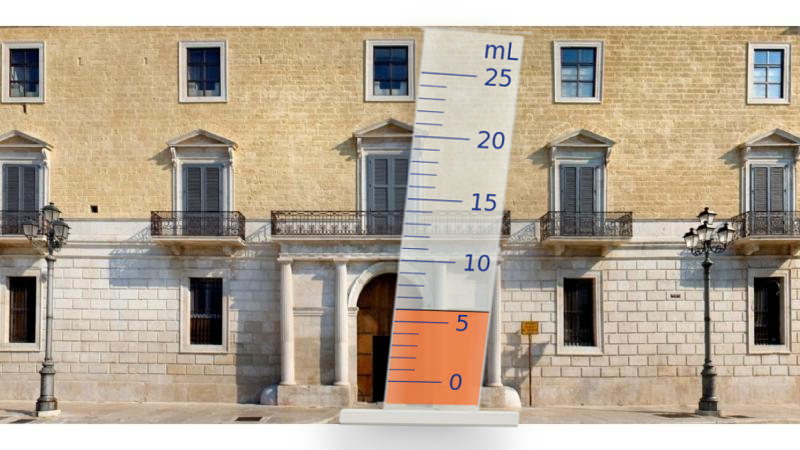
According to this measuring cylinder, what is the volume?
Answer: 6 mL
